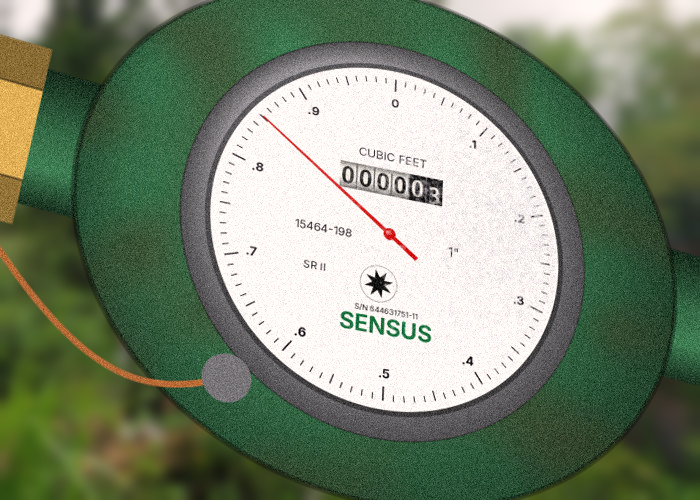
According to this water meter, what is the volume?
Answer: 2.85 ft³
